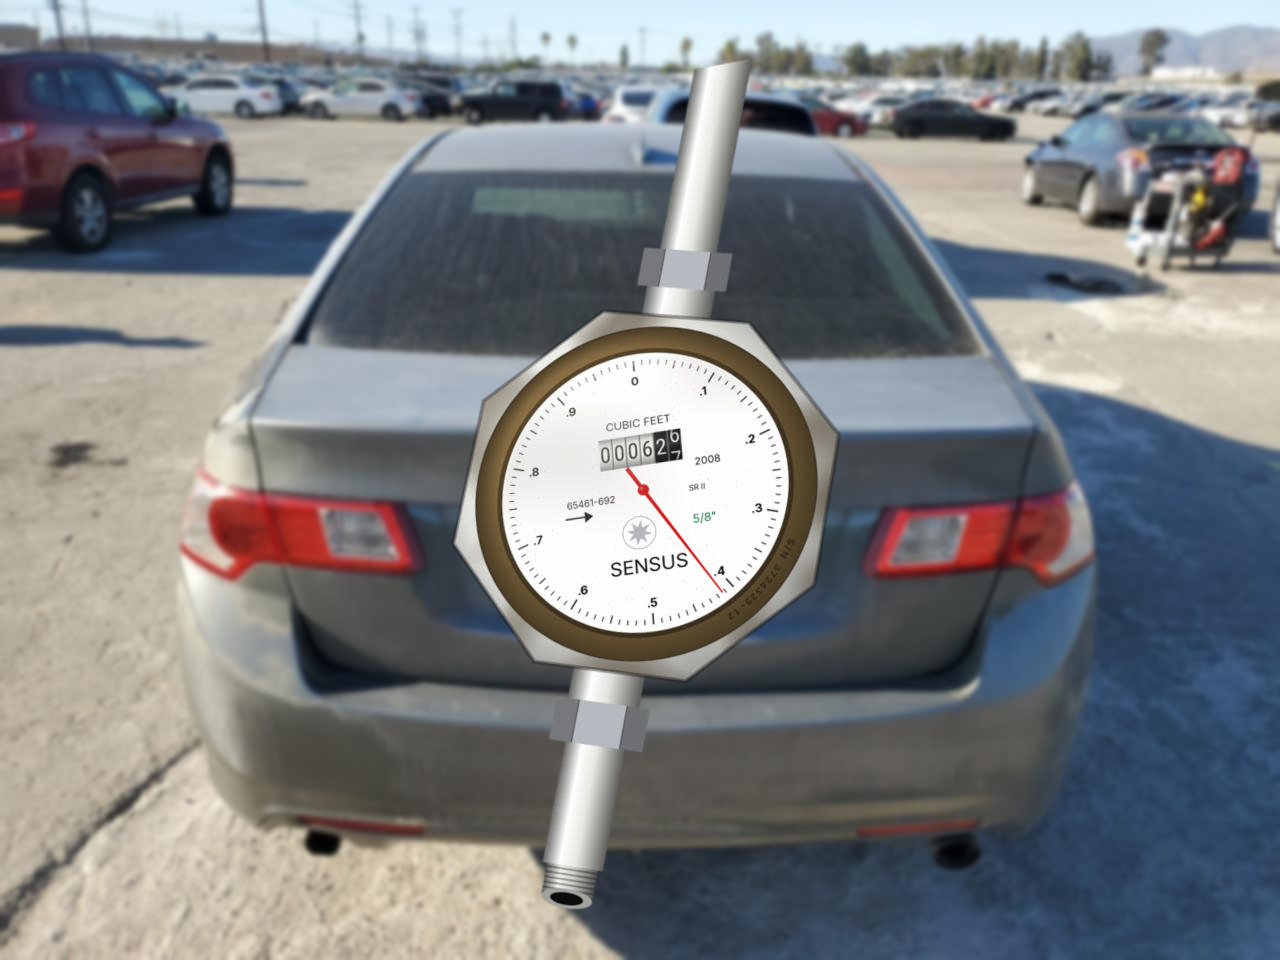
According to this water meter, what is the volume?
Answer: 626.41 ft³
